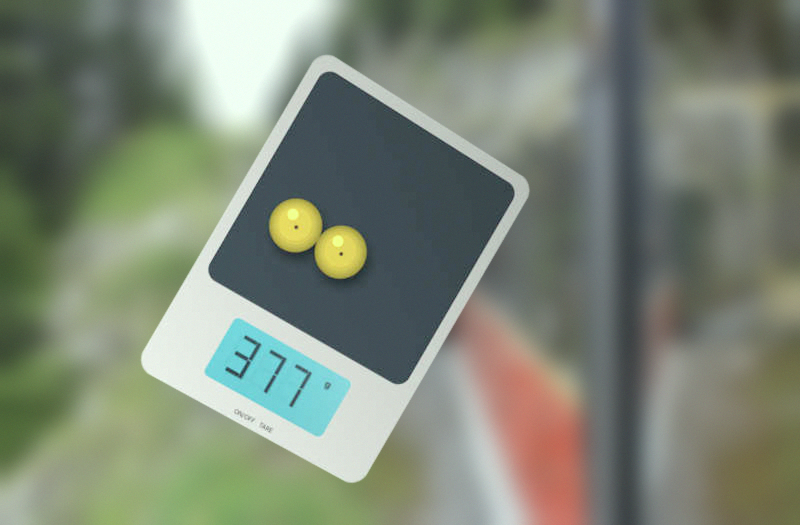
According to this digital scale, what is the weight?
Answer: 377 g
